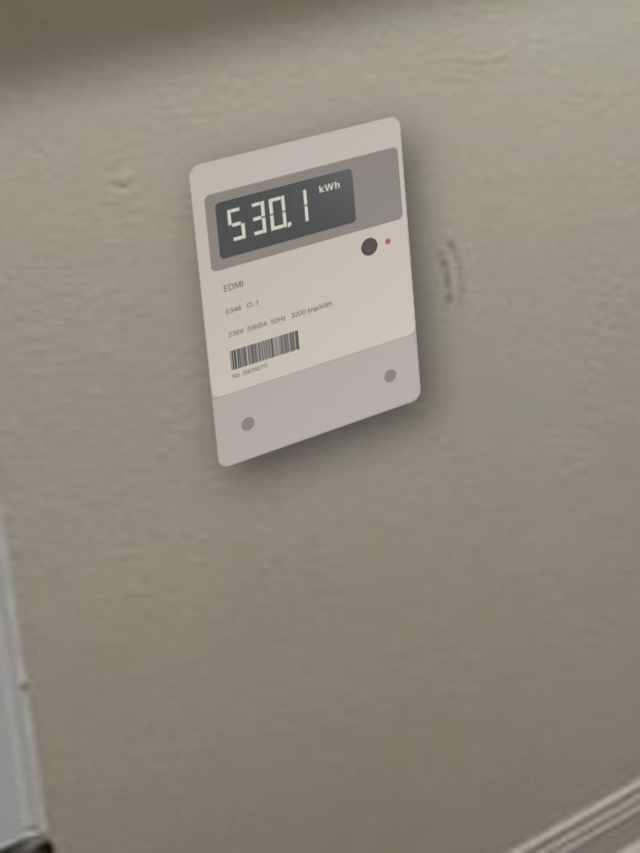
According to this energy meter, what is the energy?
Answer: 530.1 kWh
